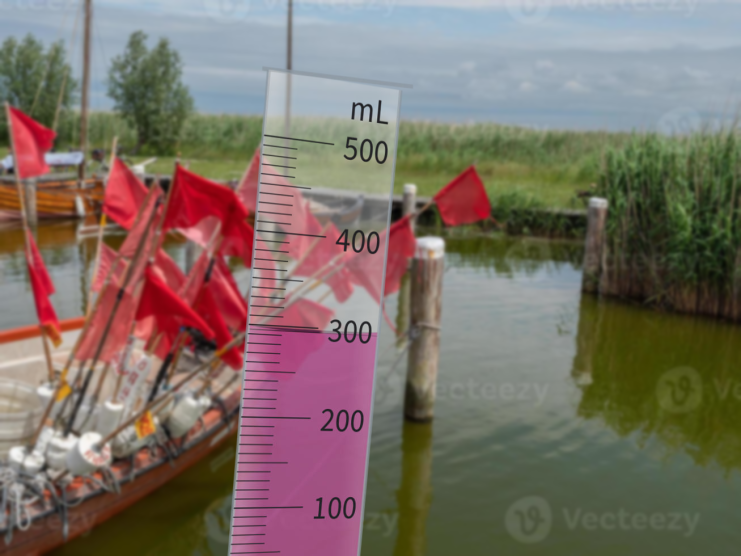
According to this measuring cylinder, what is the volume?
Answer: 295 mL
